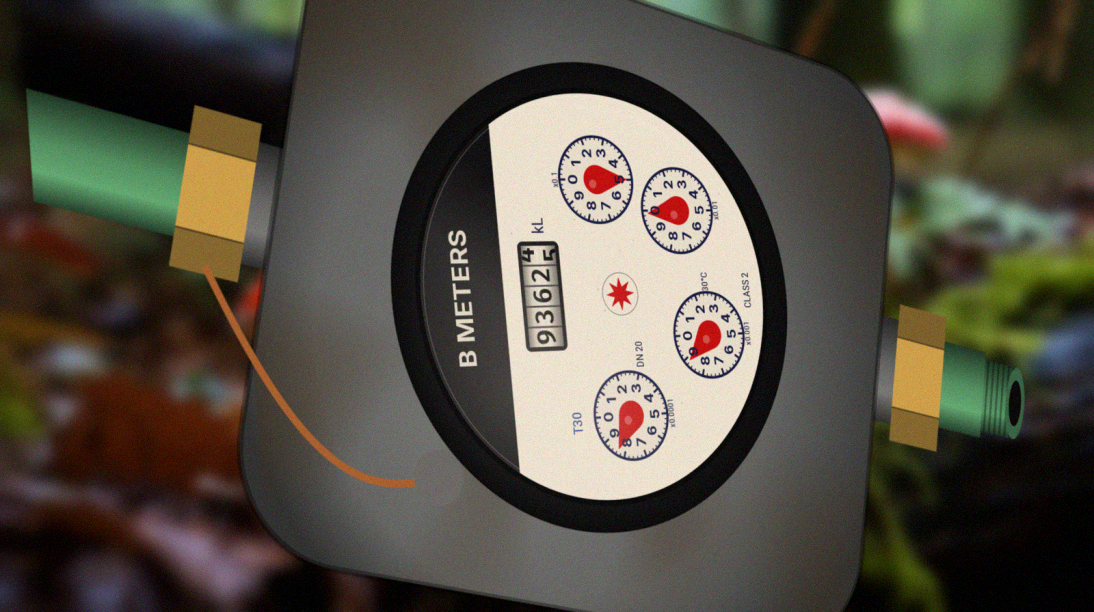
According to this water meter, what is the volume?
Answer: 93624.4988 kL
